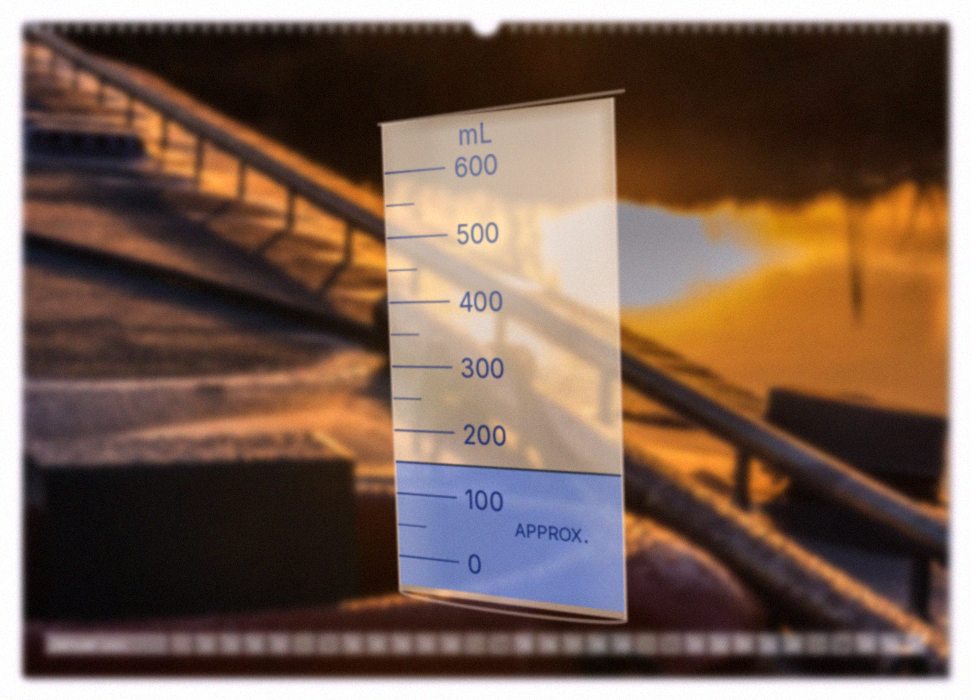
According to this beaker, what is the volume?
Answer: 150 mL
